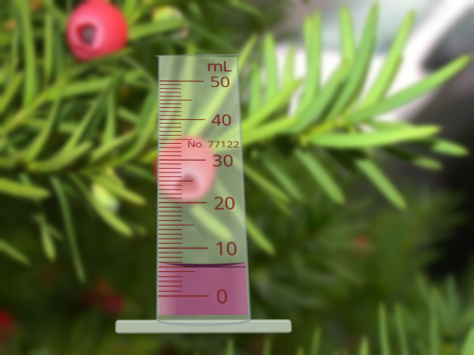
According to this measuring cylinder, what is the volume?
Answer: 6 mL
